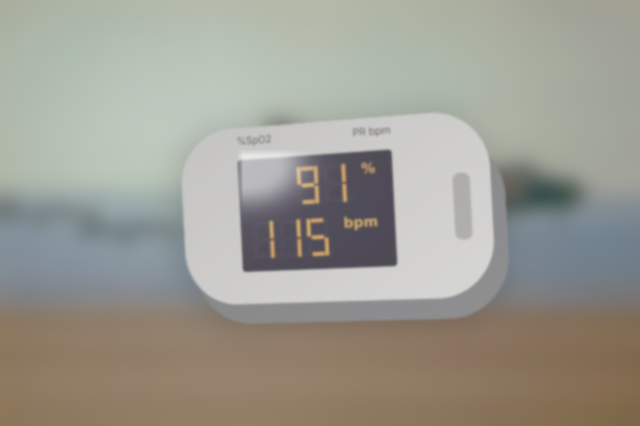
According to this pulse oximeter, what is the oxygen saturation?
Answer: 91 %
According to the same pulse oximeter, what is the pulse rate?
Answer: 115 bpm
